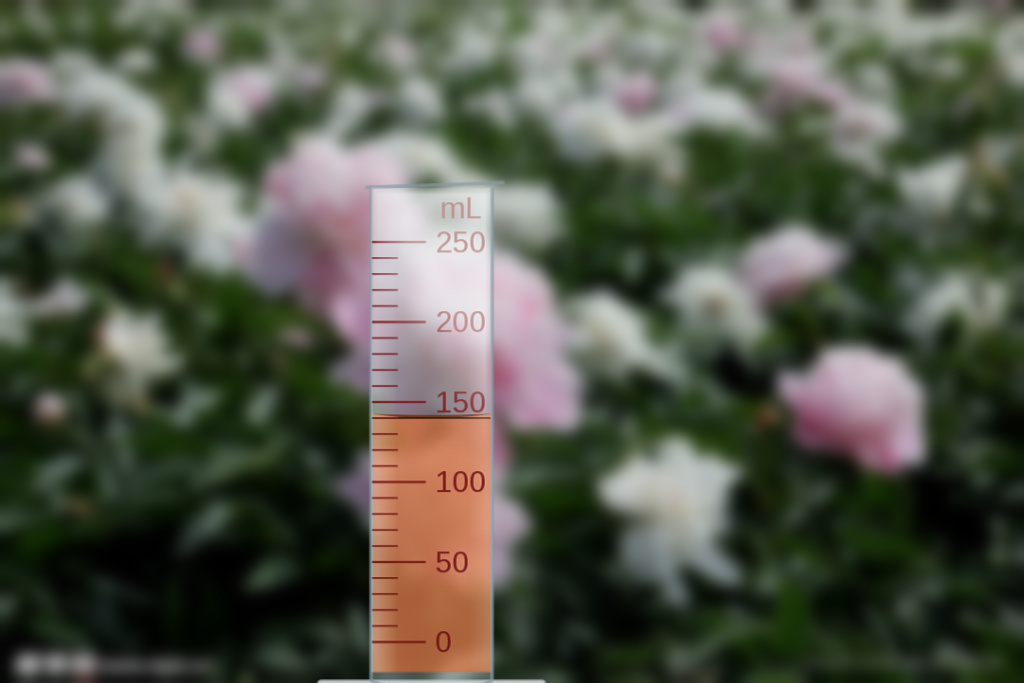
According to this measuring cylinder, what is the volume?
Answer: 140 mL
